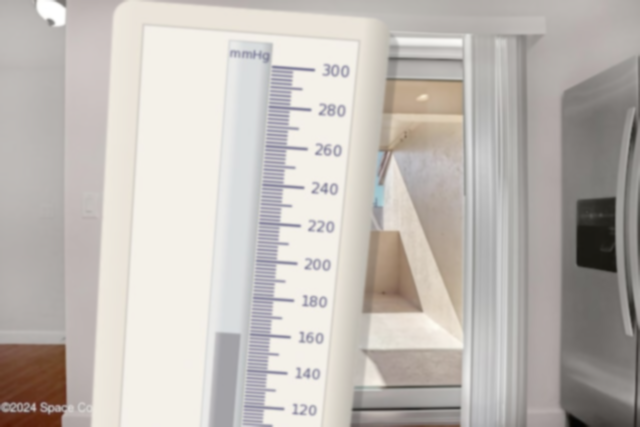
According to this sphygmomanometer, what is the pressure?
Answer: 160 mmHg
